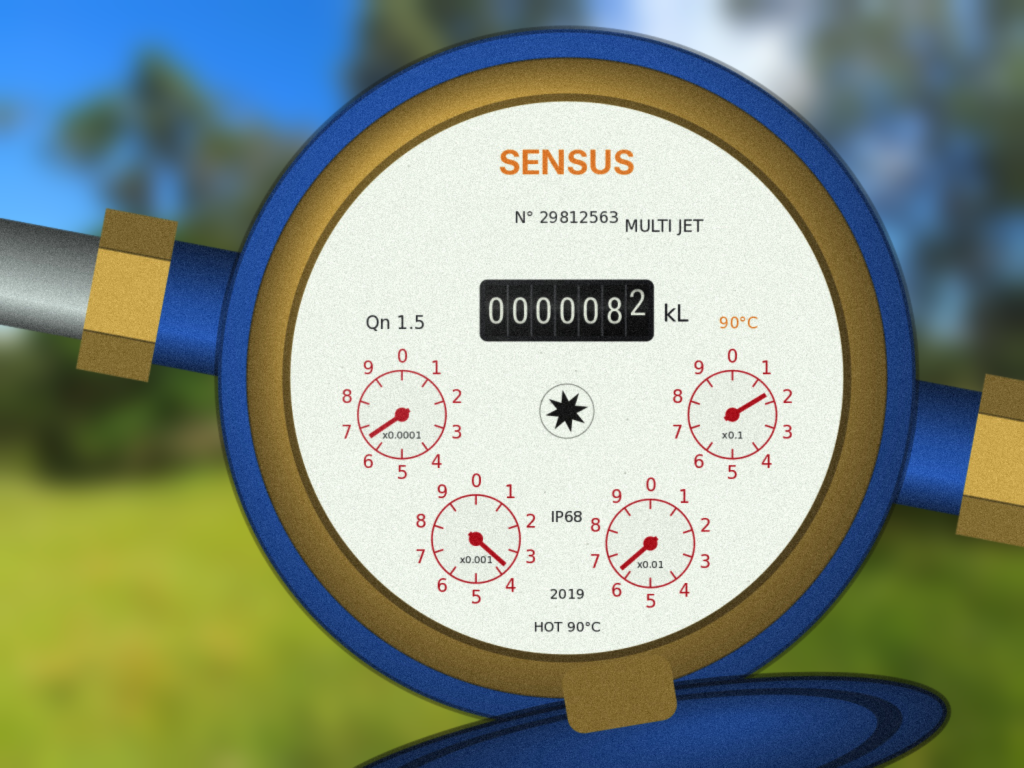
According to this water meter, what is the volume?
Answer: 82.1636 kL
